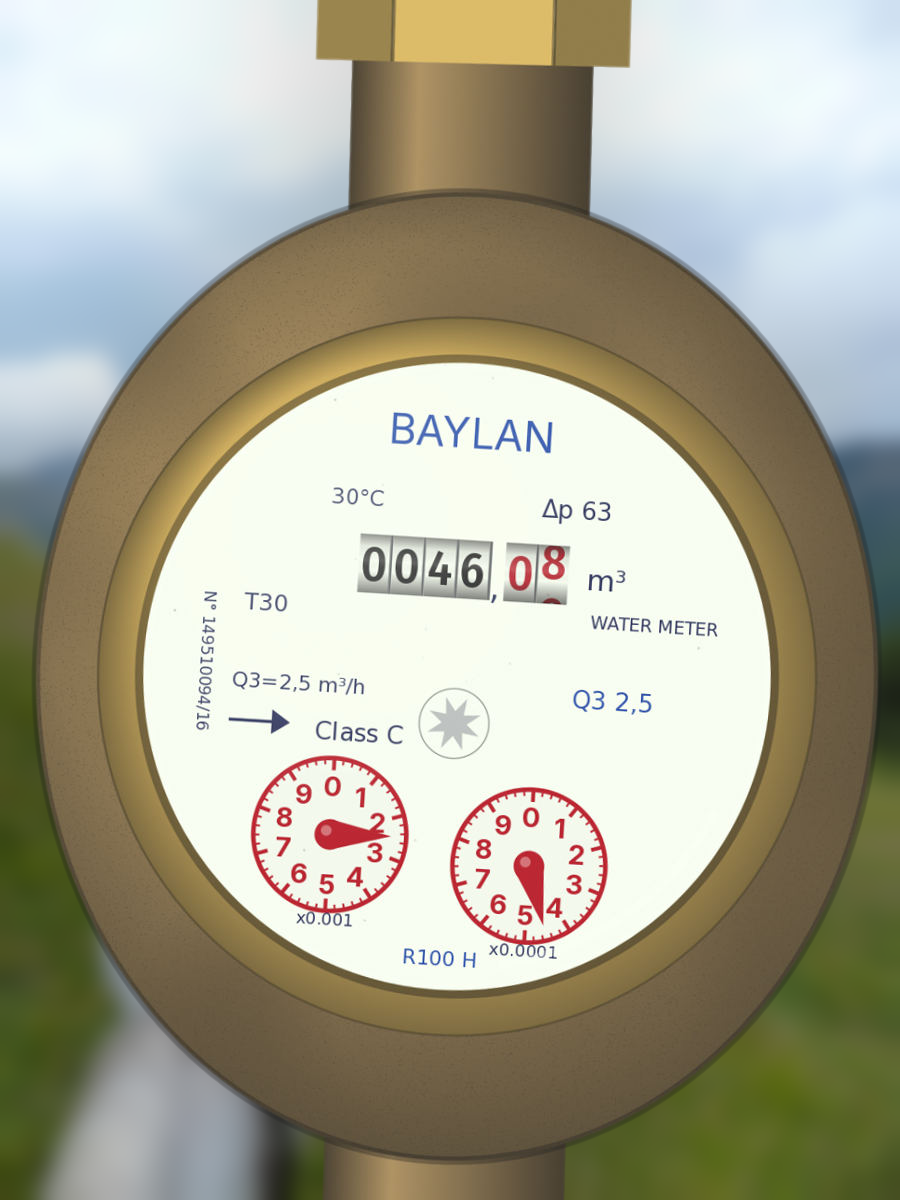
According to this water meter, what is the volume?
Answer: 46.0824 m³
